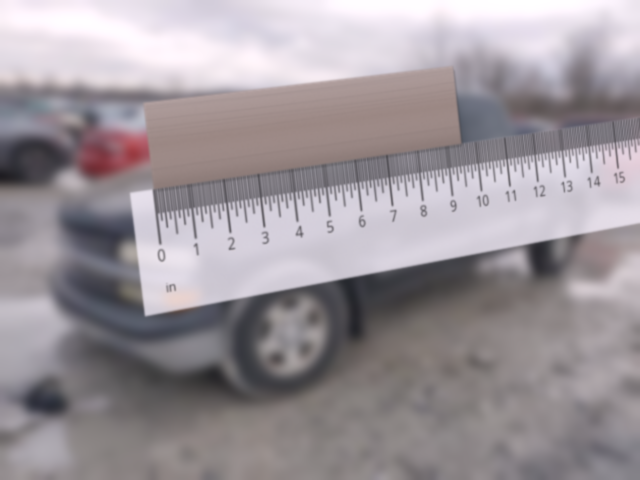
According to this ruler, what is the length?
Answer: 9.5 in
